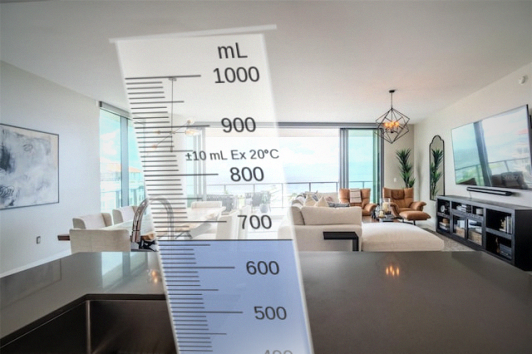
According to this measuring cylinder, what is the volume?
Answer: 660 mL
